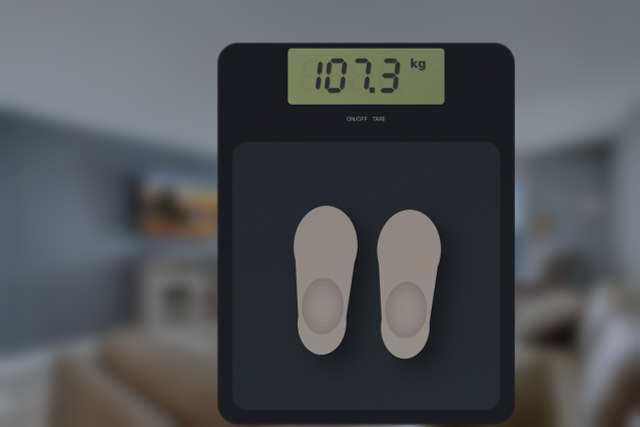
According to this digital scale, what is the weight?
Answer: 107.3 kg
